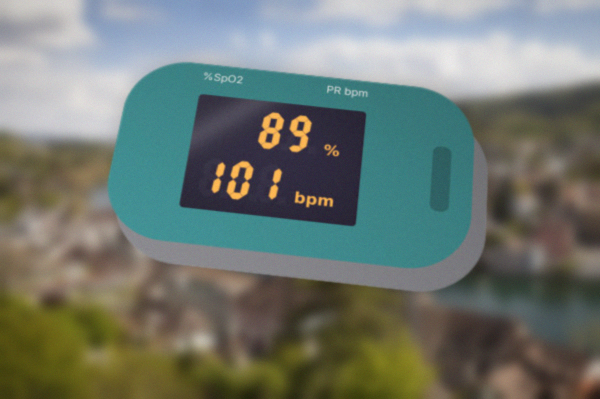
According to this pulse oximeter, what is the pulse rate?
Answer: 101 bpm
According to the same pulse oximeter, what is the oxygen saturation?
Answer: 89 %
